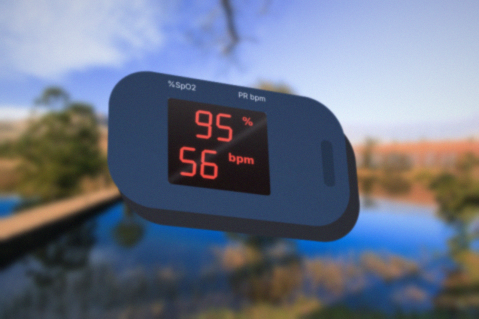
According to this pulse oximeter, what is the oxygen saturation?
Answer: 95 %
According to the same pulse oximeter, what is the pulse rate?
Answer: 56 bpm
